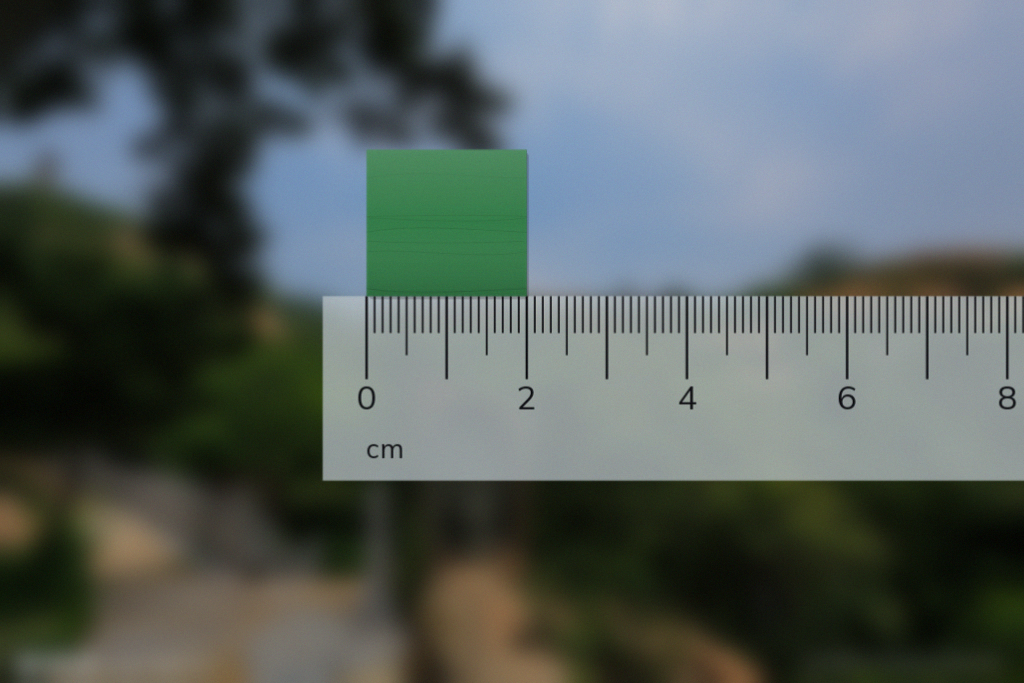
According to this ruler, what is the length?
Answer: 2 cm
